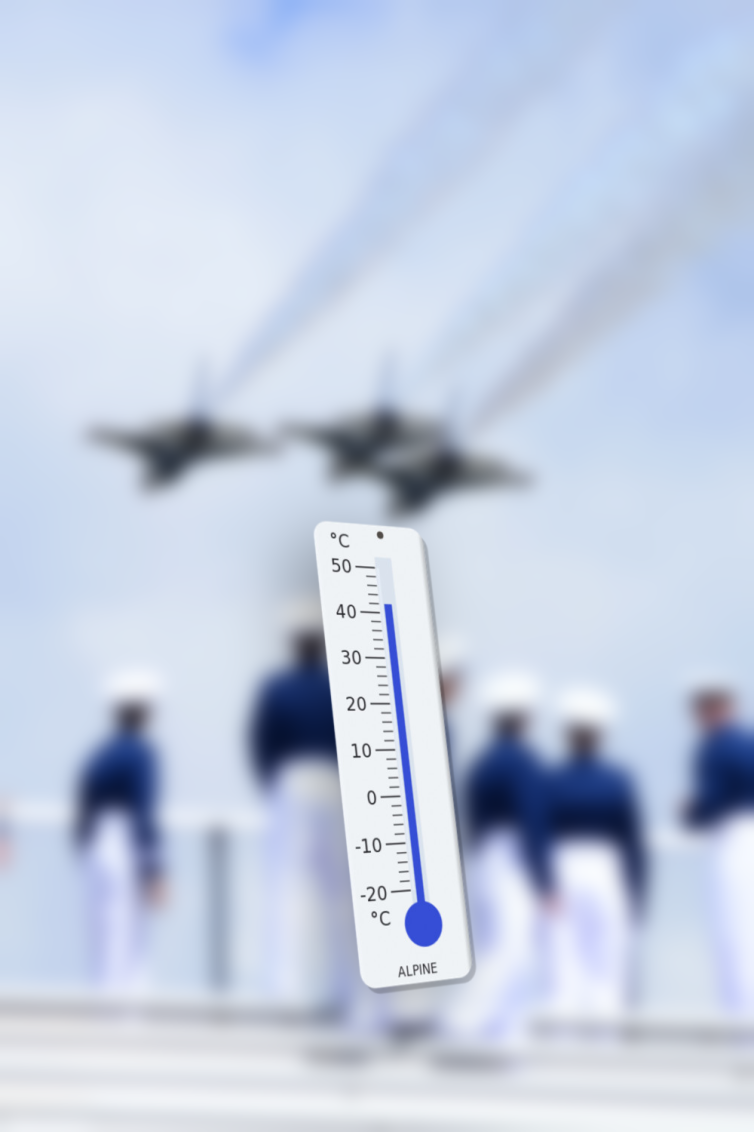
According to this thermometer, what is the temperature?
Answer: 42 °C
